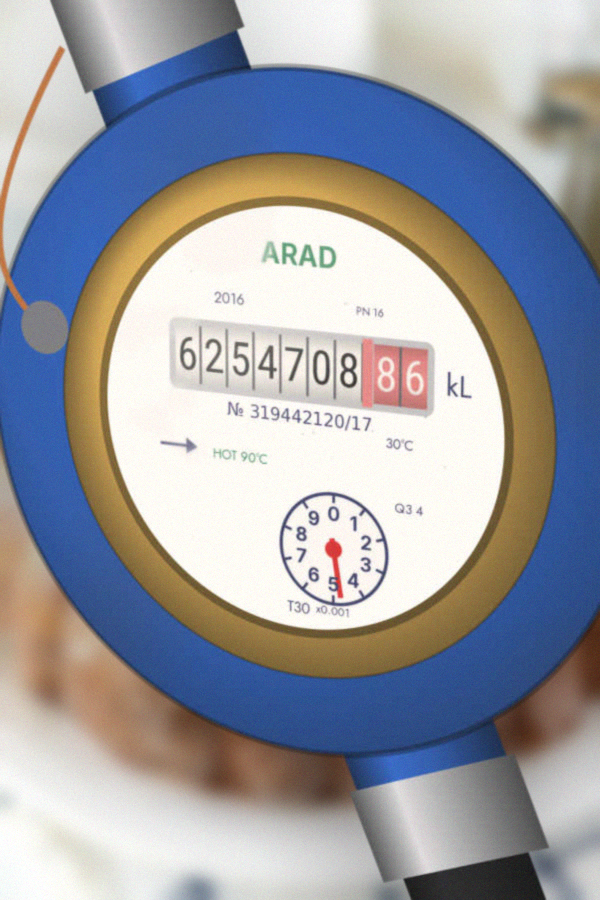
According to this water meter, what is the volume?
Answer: 6254708.864 kL
